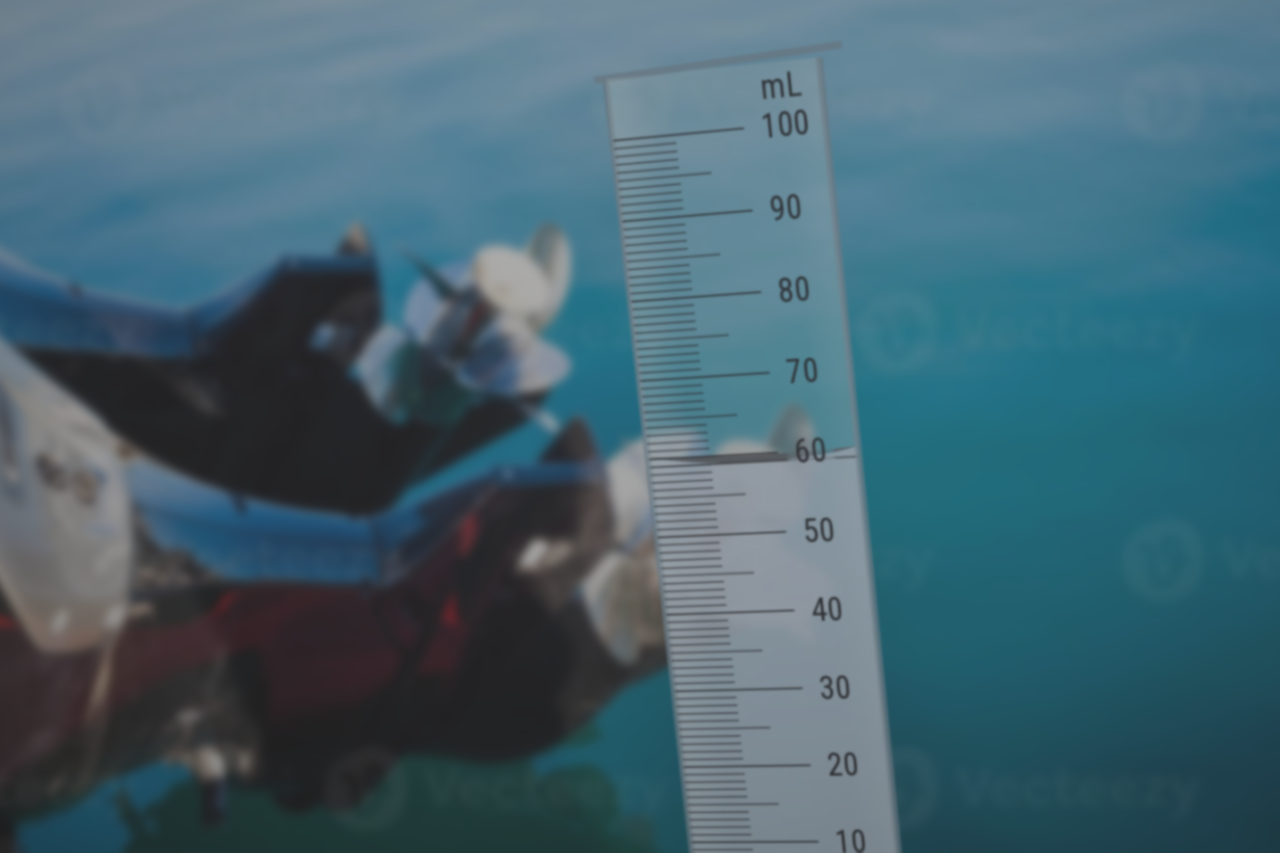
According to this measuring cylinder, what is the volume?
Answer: 59 mL
